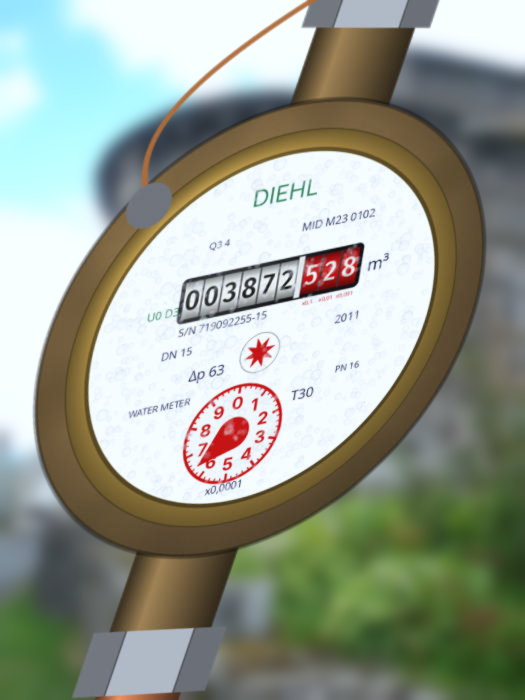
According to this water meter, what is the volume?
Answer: 3872.5286 m³
